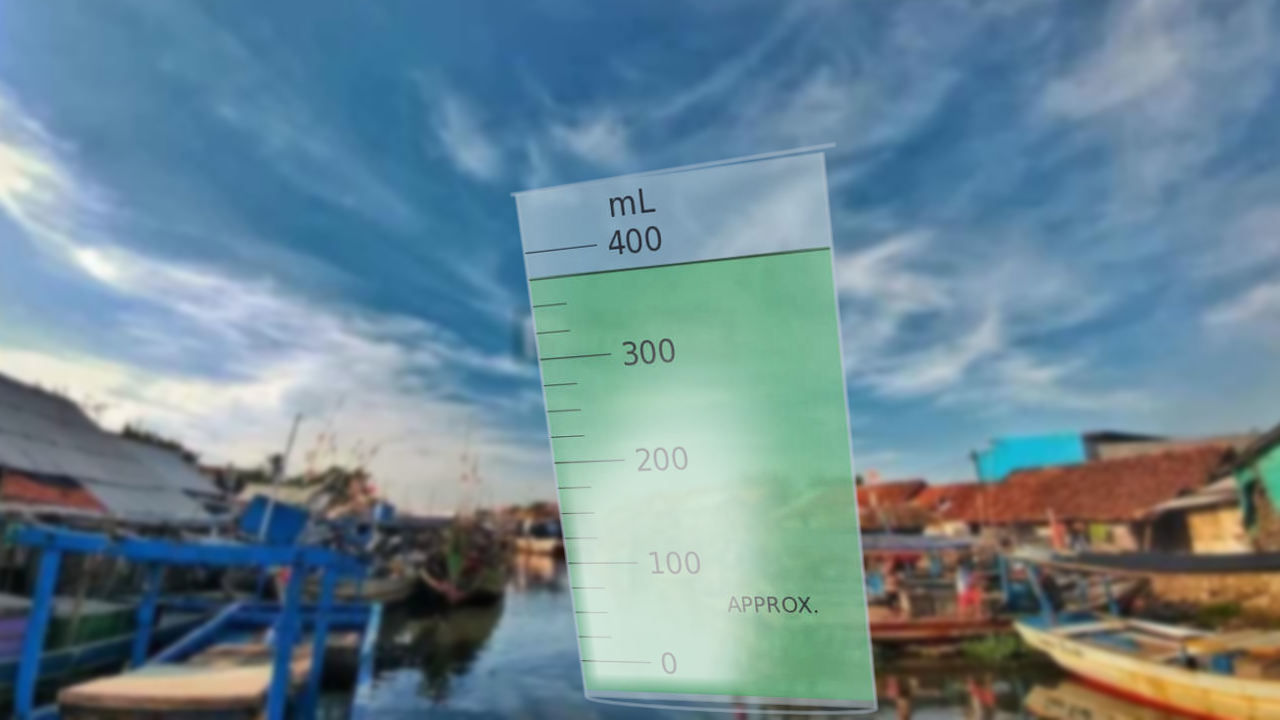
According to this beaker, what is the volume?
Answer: 375 mL
